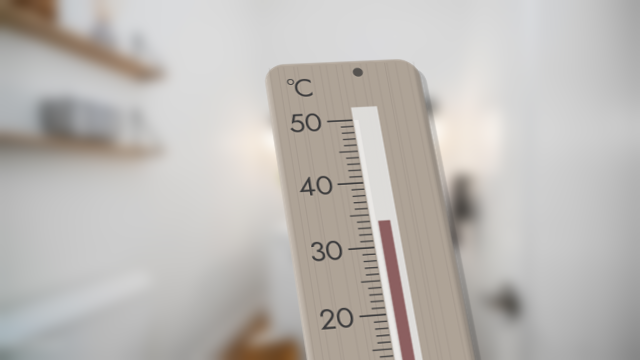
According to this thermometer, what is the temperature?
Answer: 34 °C
